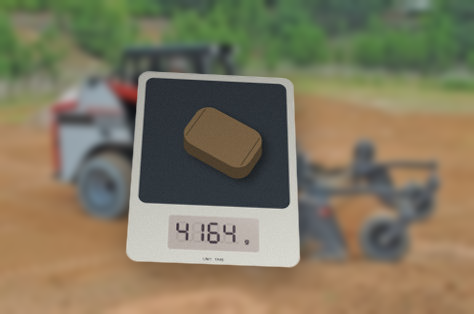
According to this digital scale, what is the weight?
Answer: 4164 g
